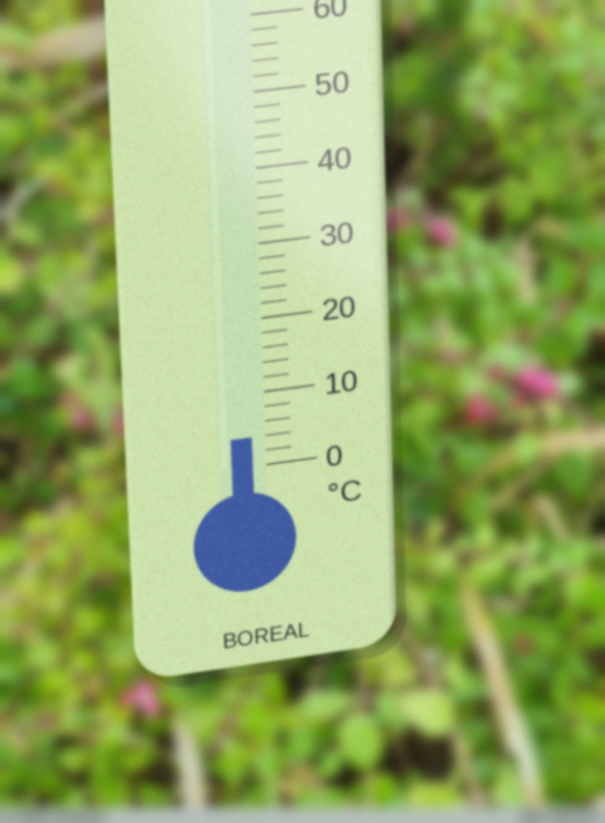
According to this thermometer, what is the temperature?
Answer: 4 °C
